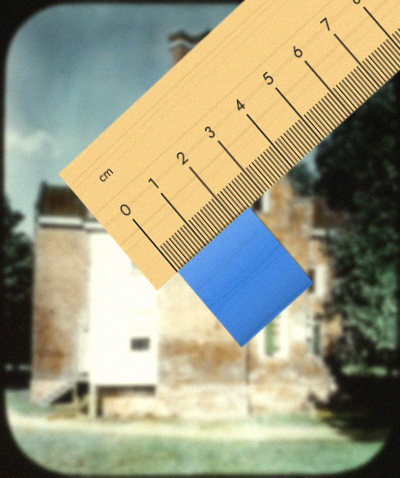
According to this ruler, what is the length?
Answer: 2.5 cm
